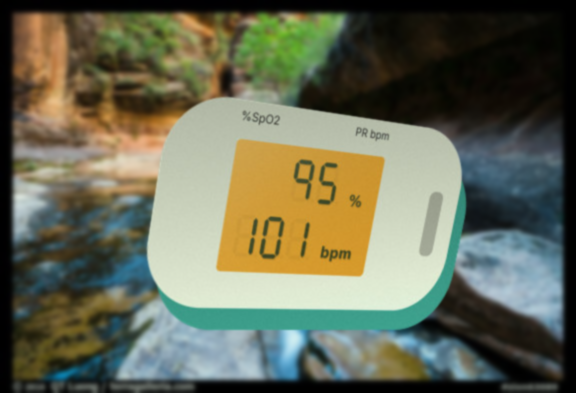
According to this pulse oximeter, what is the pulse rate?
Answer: 101 bpm
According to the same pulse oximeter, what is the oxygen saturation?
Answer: 95 %
